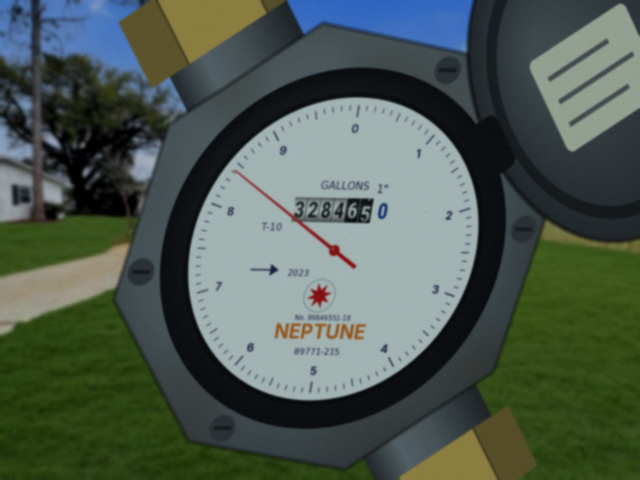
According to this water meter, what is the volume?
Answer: 3284648.4 gal
